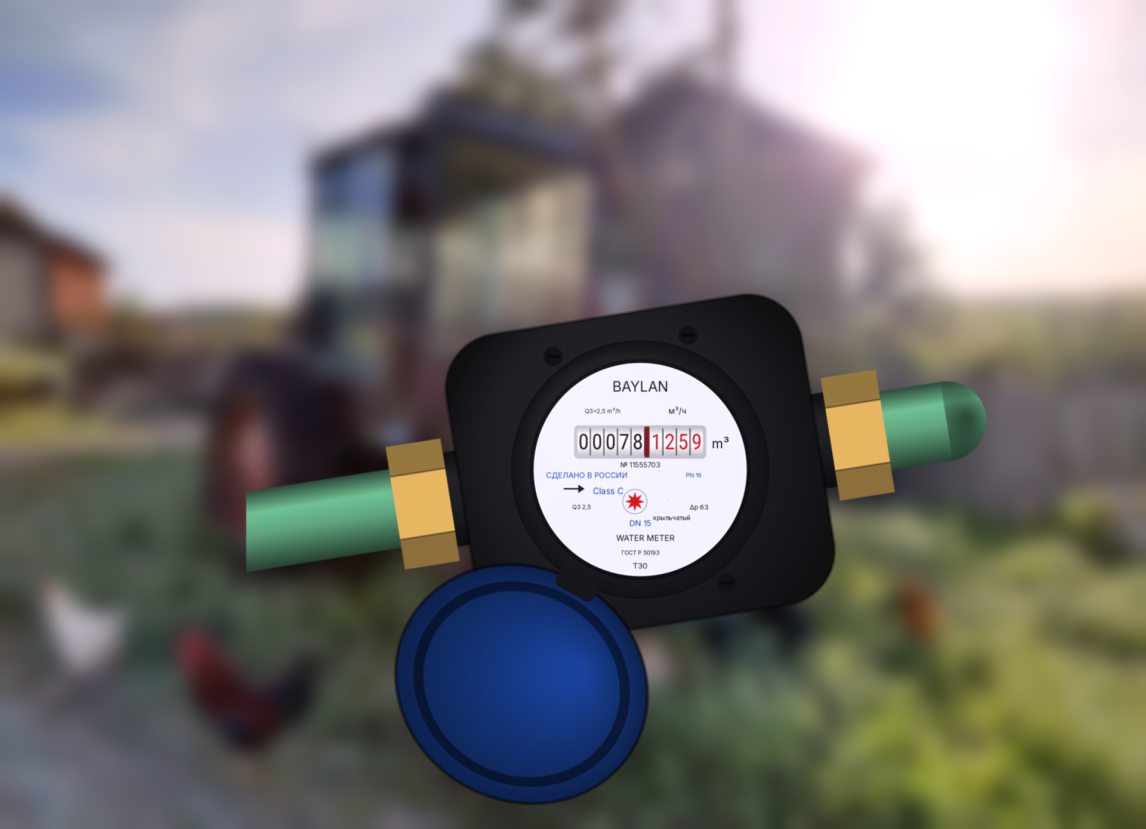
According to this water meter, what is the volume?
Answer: 78.1259 m³
